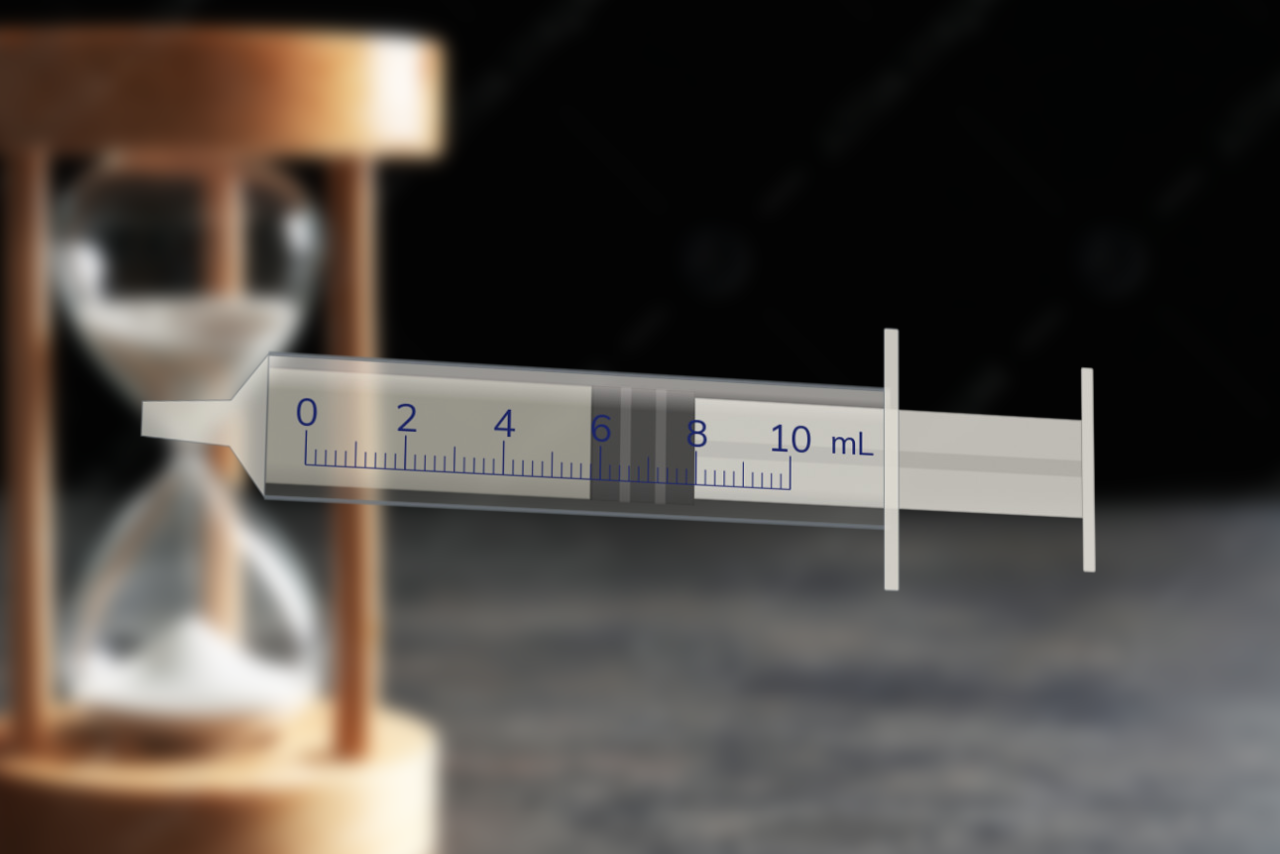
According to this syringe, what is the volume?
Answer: 5.8 mL
